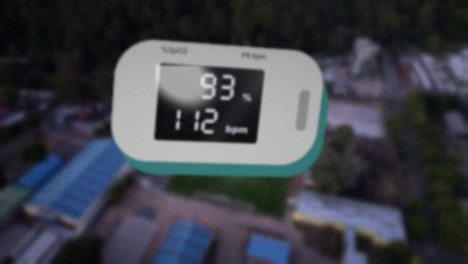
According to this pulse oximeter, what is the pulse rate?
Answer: 112 bpm
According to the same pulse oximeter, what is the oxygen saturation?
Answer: 93 %
